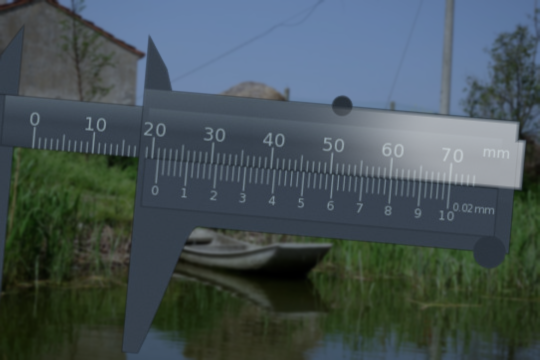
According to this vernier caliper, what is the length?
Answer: 21.0 mm
